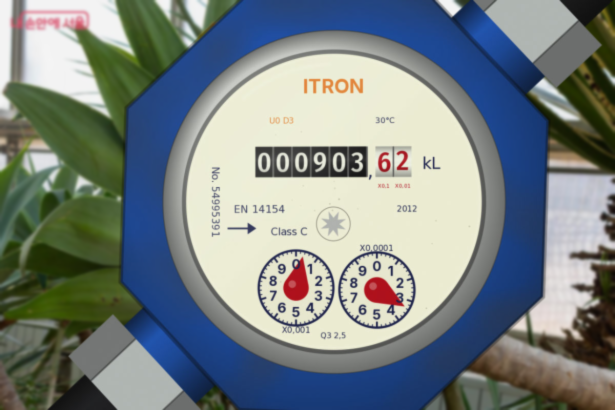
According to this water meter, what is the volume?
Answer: 903.6203 kL
